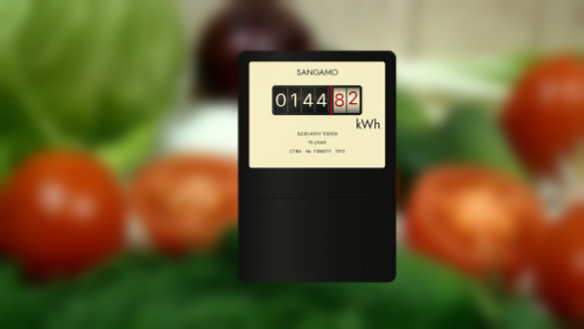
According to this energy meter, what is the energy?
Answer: 144.82 kWh
